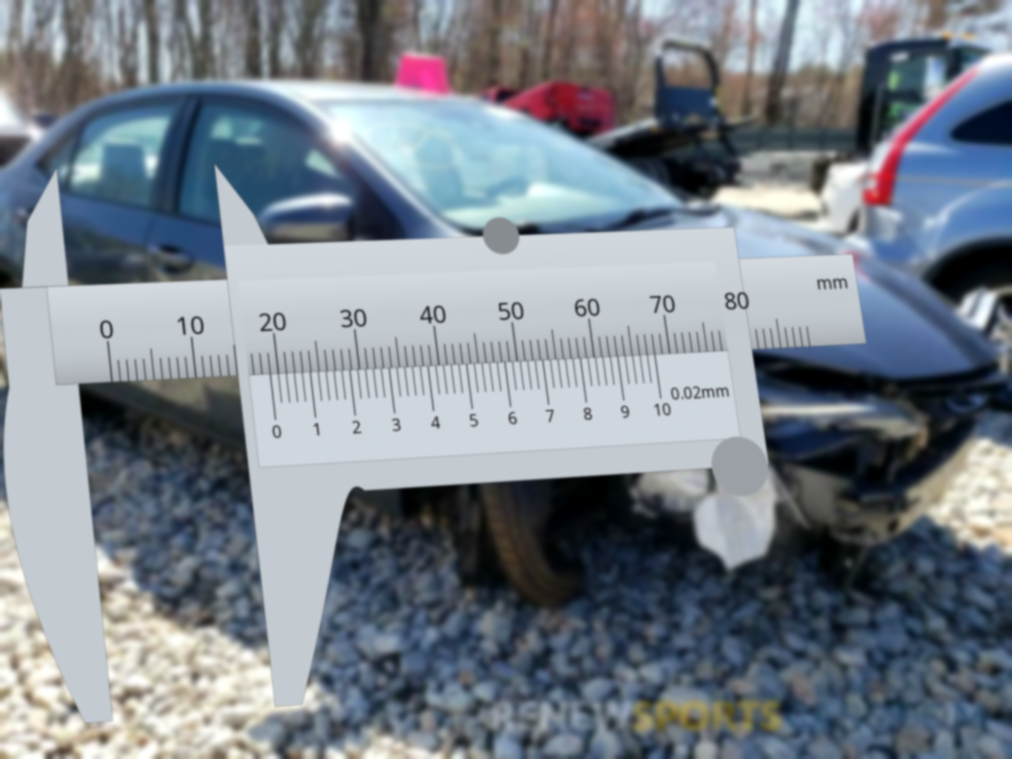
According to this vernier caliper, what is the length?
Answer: 19.0 mm
